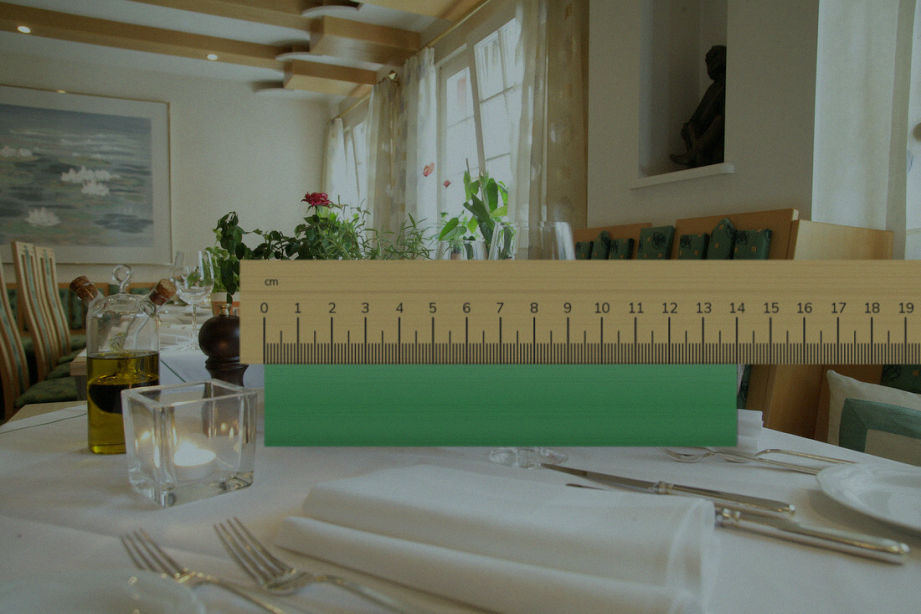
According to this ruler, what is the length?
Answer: 14 cm
